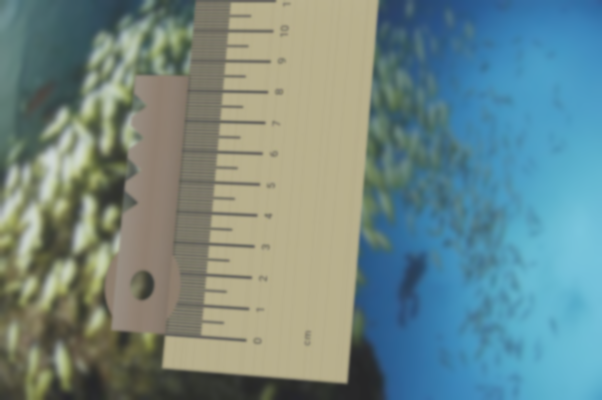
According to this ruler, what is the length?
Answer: 8.5 cm
